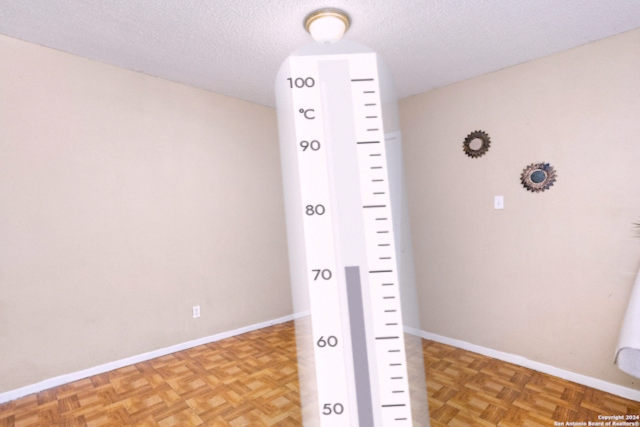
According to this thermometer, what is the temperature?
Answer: 71 °C
